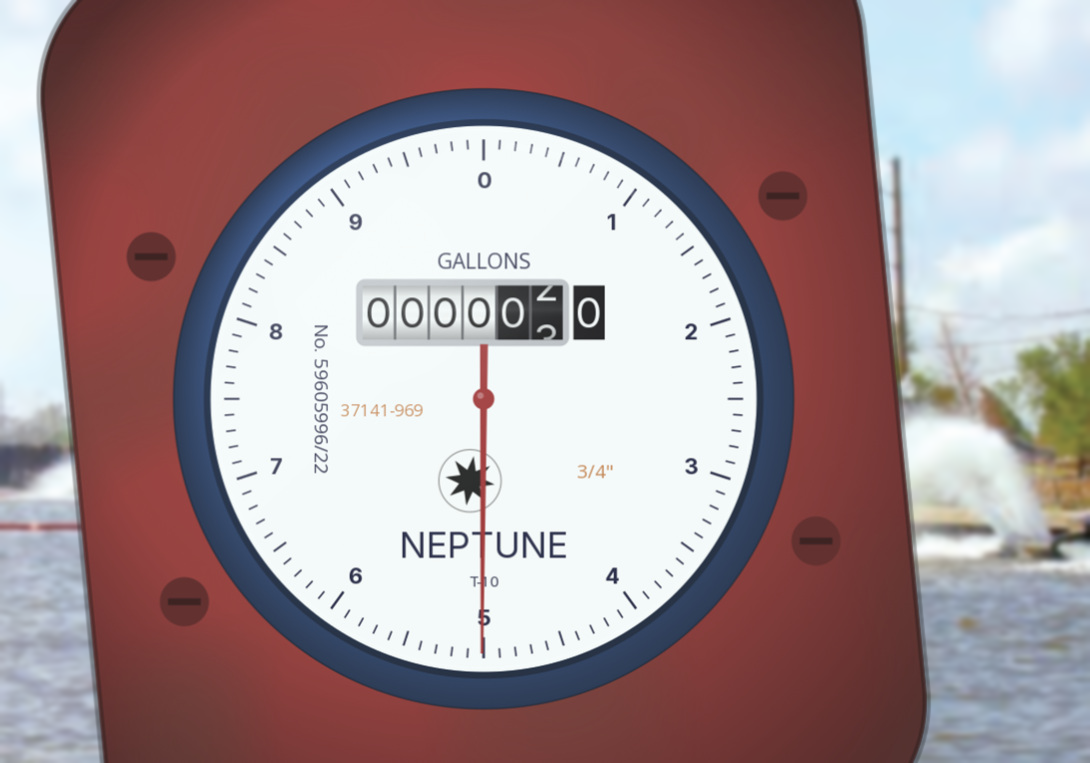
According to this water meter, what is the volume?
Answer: 25.0 gal
